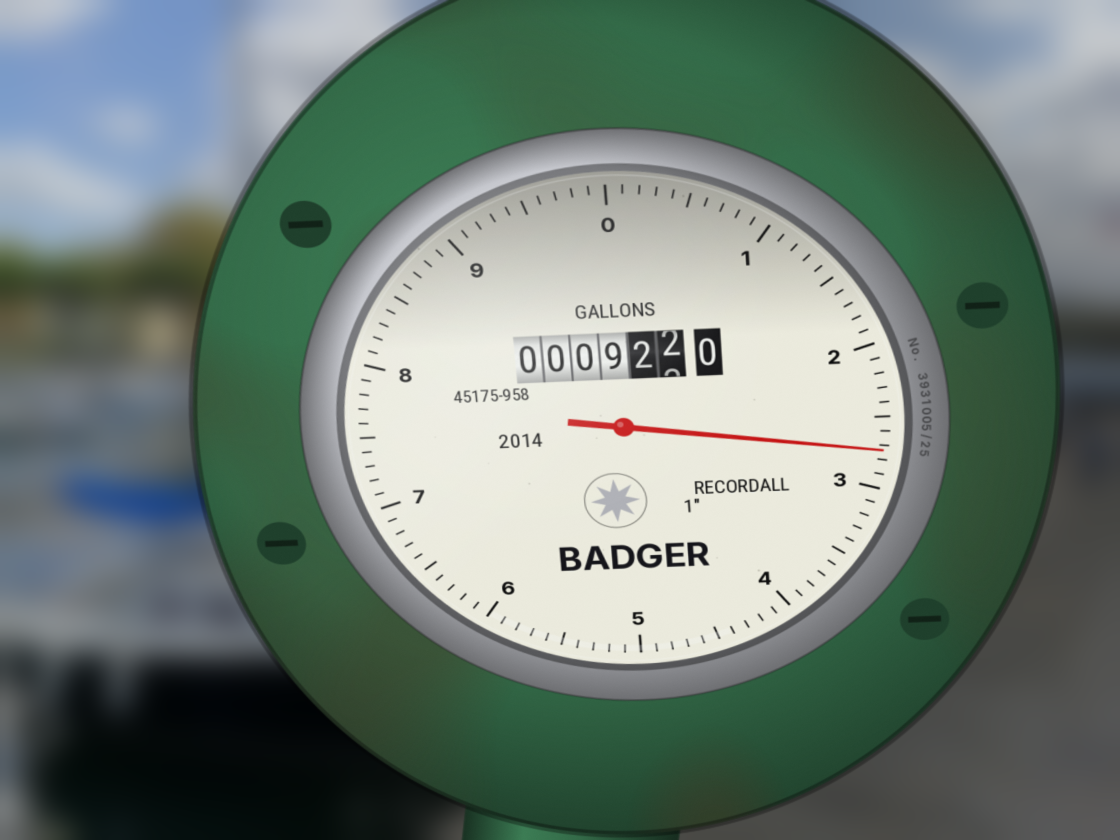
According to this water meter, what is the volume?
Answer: 9222.7 gal
